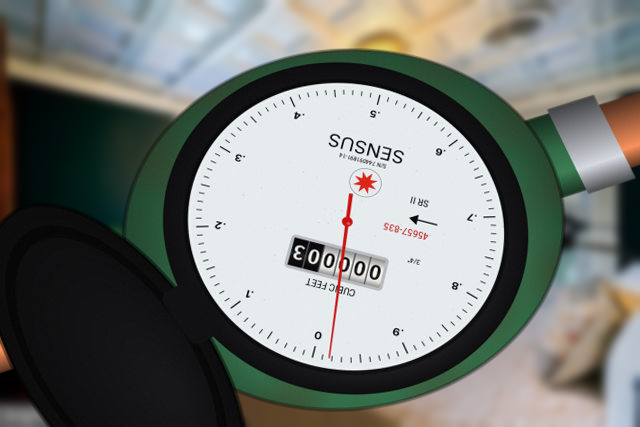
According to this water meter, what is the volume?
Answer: 2.98 ft³
